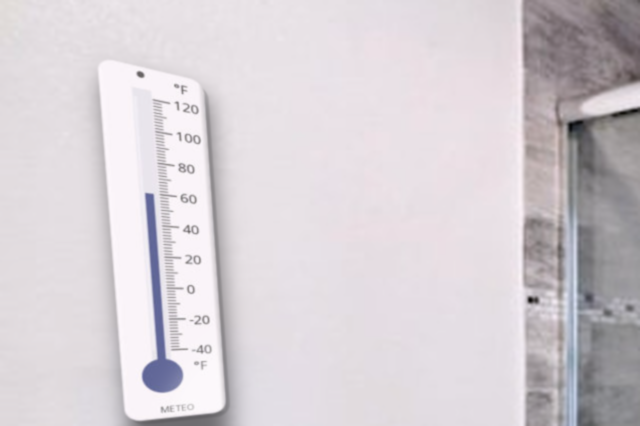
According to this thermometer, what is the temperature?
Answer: 60 °F
